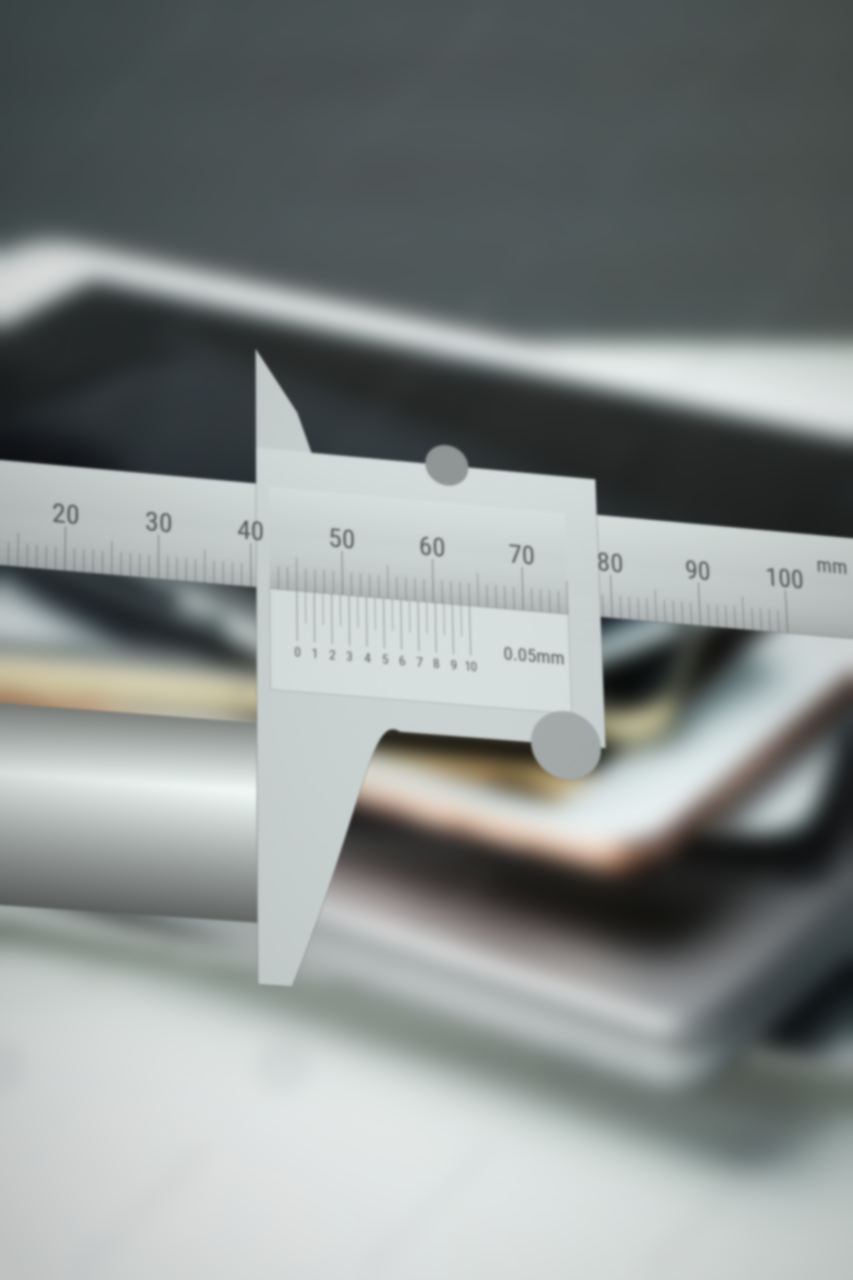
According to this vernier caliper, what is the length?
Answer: 45.0 mm
